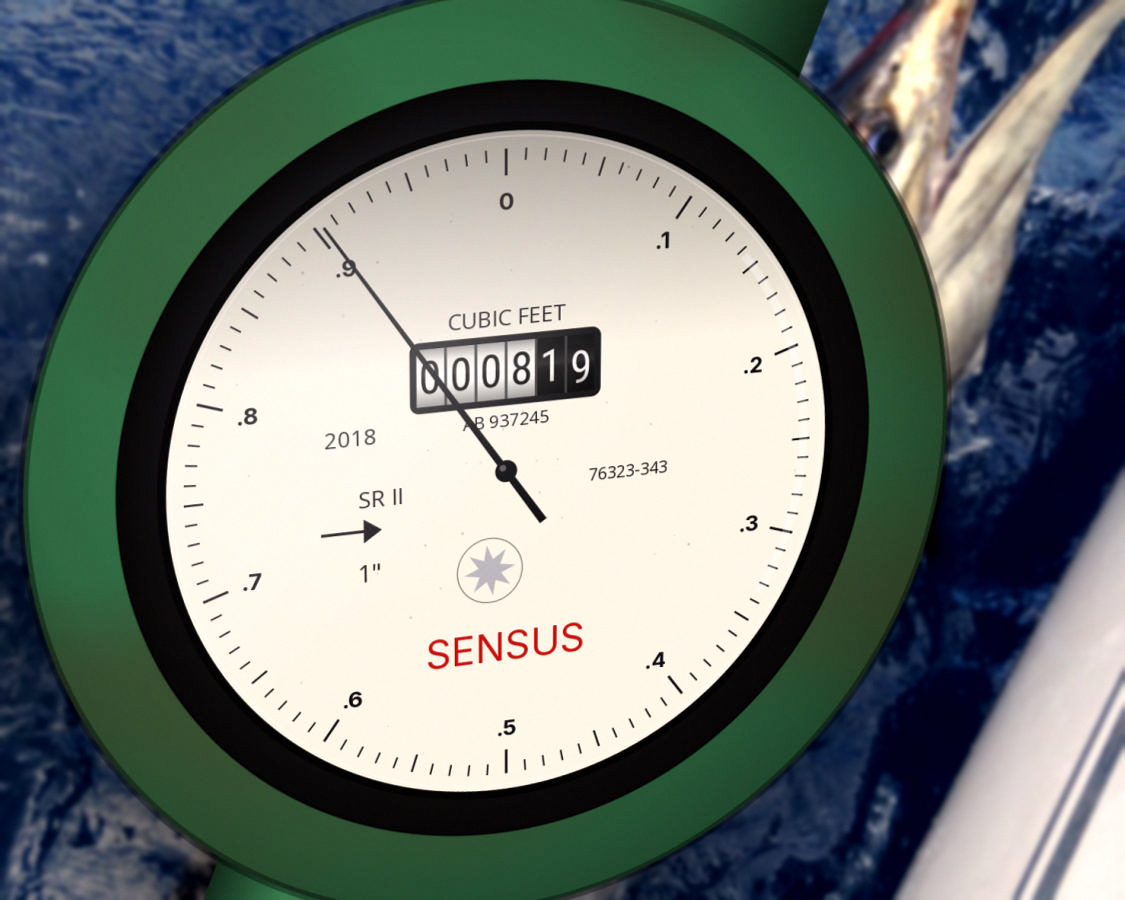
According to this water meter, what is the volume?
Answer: 818.90 ft³
